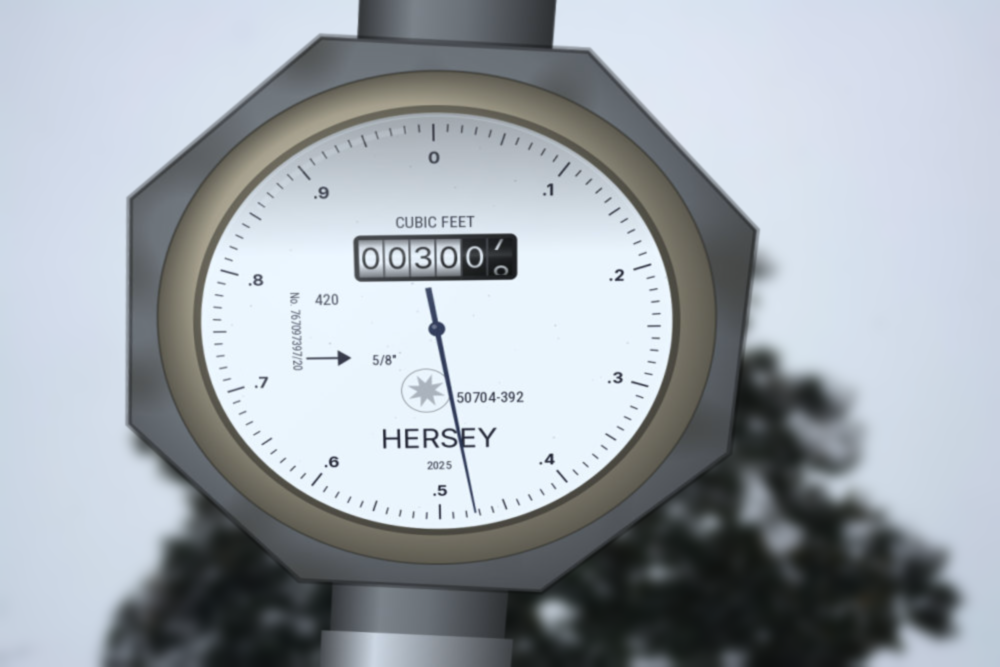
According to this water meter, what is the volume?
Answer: 3007.47 ft³
